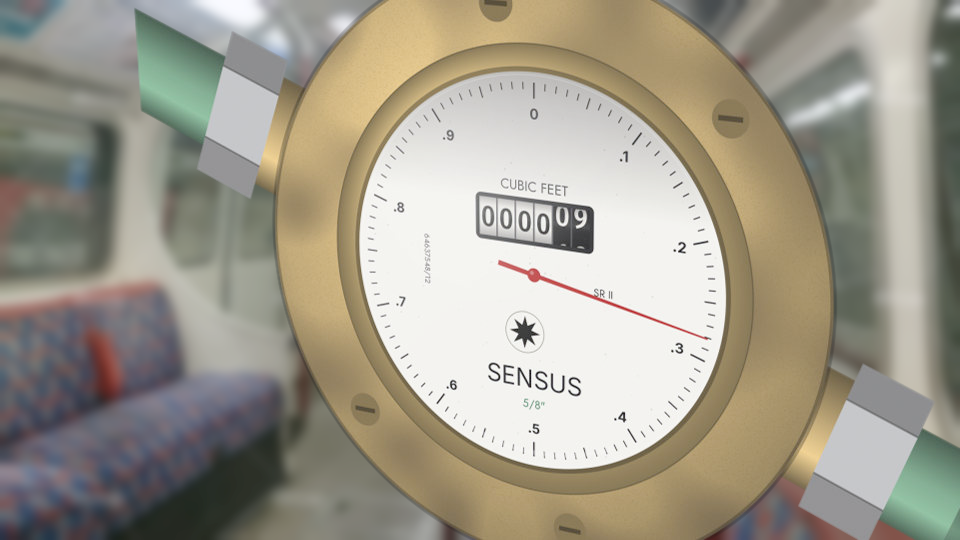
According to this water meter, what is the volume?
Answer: 9.28 ft³
